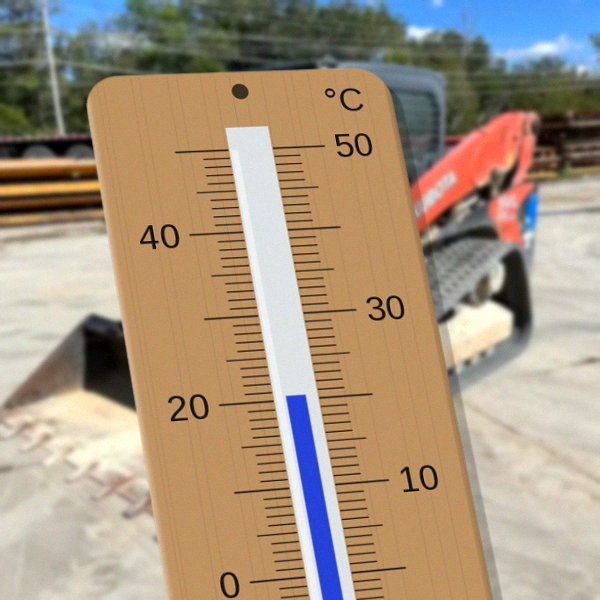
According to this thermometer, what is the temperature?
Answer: 20.5 °C
